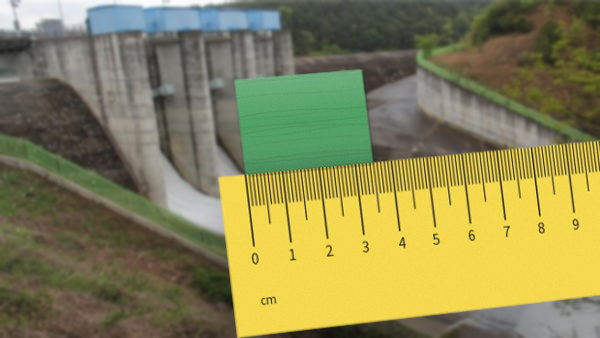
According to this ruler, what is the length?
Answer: 3.5 cm
